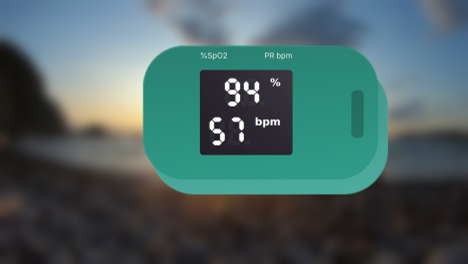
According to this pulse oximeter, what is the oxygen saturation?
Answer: 94 %
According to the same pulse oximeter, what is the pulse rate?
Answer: 57 bpm
